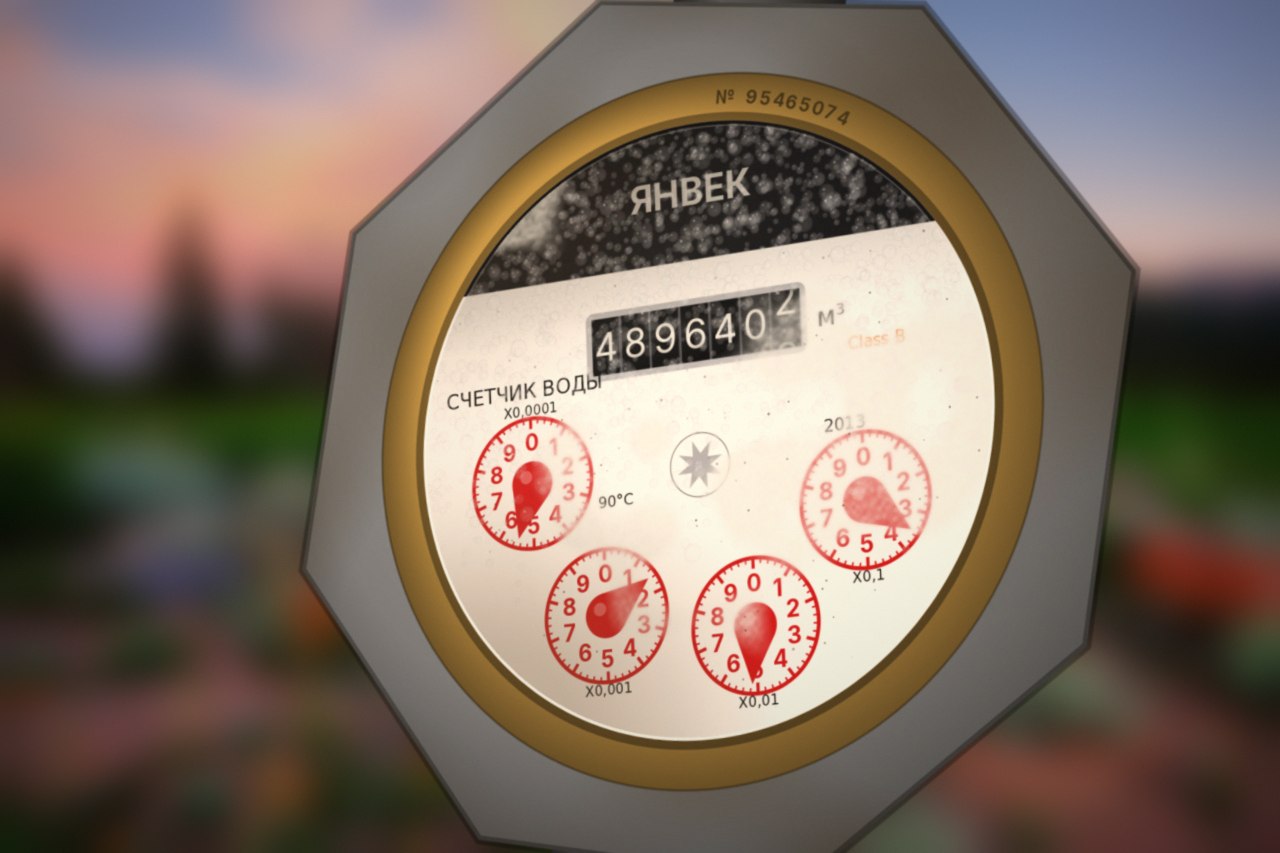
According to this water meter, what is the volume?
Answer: 4896402.3515 m³
